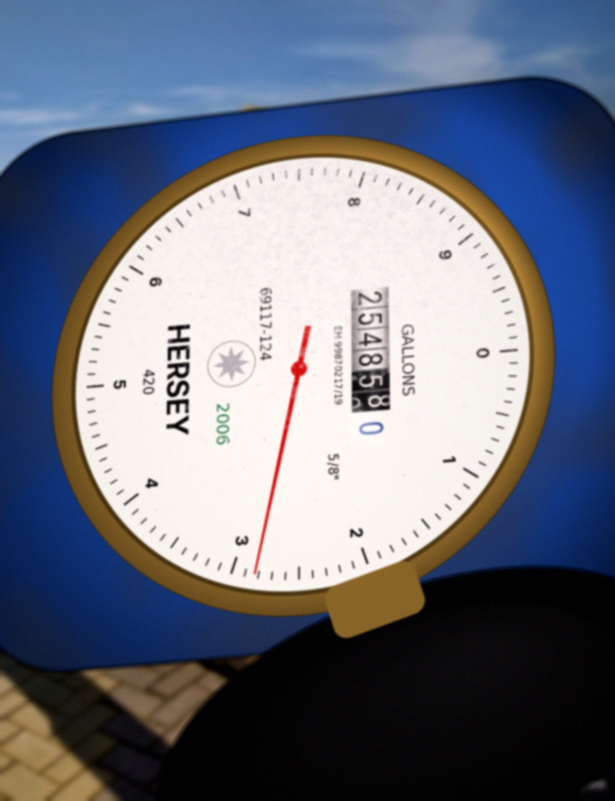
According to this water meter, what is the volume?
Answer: 2548582.8 gal
